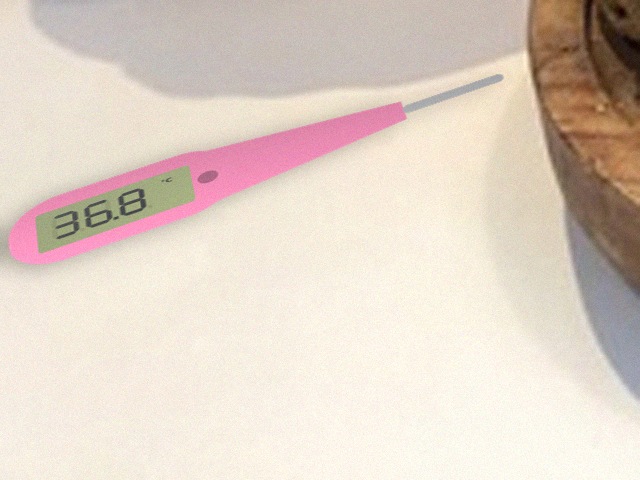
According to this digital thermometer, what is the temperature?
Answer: 36.8 °C
